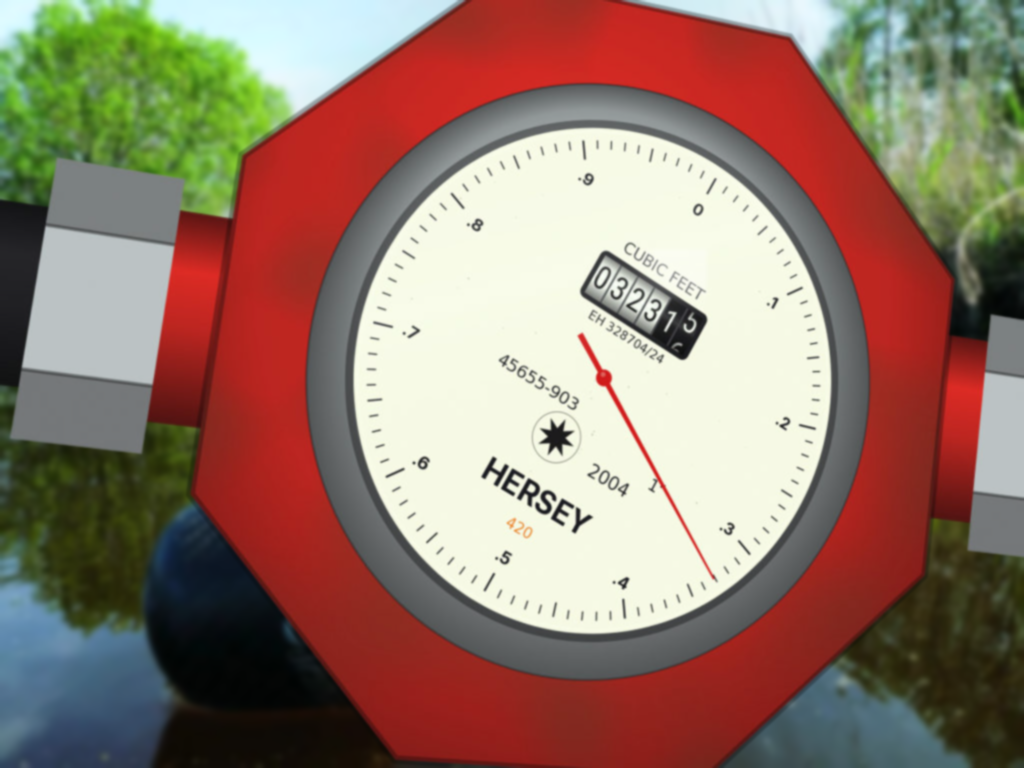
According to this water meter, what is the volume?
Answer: 32315.33 ft³
